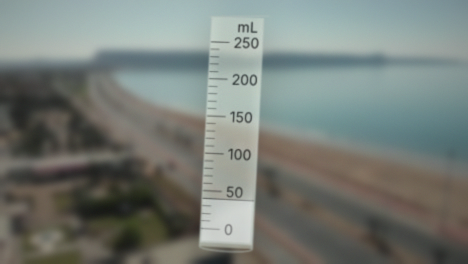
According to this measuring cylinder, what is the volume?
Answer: 40 mL
